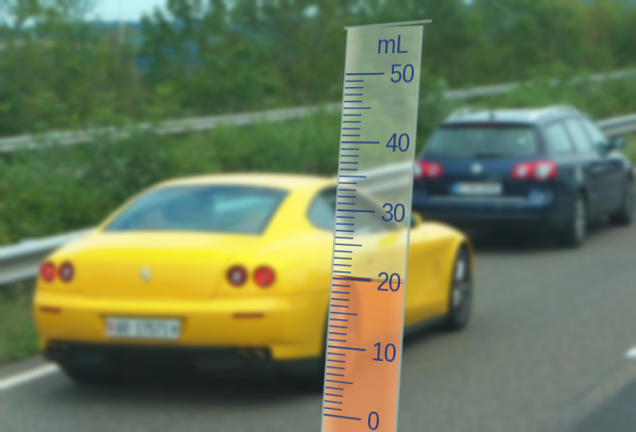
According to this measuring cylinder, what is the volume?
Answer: 20 mL
